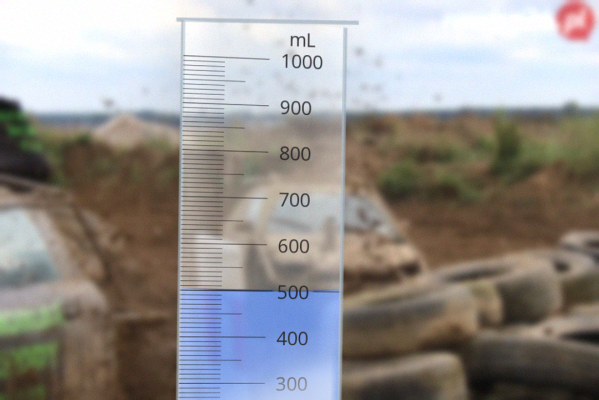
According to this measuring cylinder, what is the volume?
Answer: 500 mL
